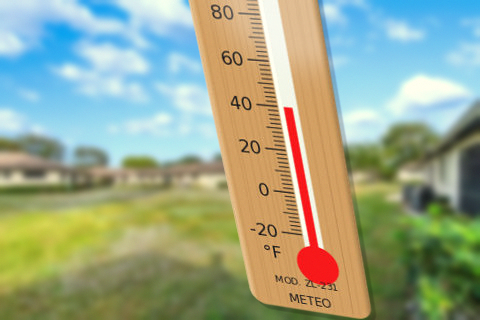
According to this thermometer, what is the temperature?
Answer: 40 °F
